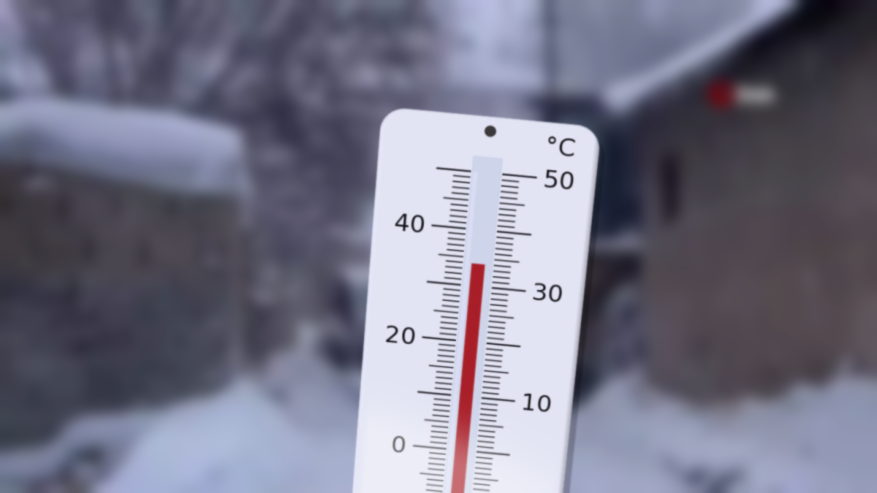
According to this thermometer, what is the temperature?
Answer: 34 °C
